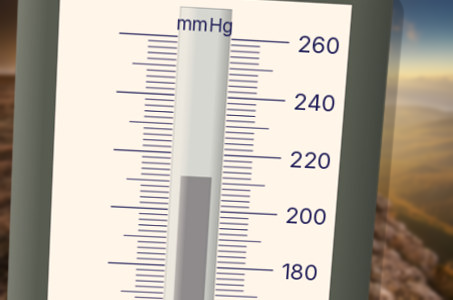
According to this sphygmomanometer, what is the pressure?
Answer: 212 mmHg
